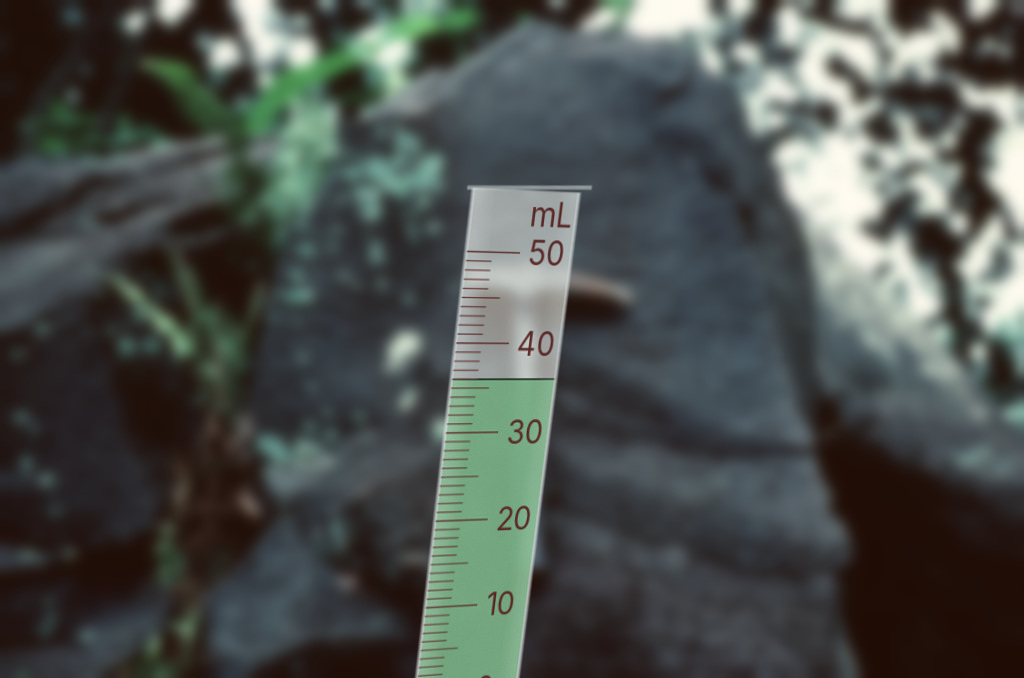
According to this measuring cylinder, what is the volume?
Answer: 36 mL
